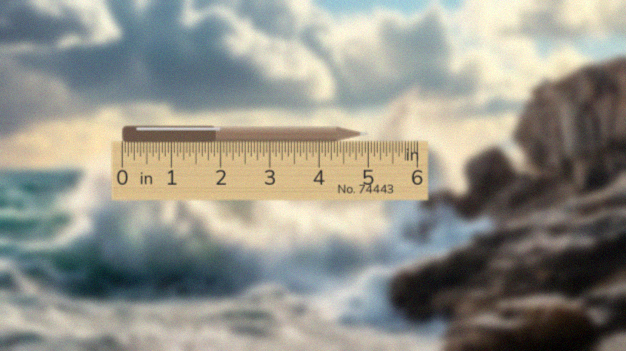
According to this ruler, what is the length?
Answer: 5 in
